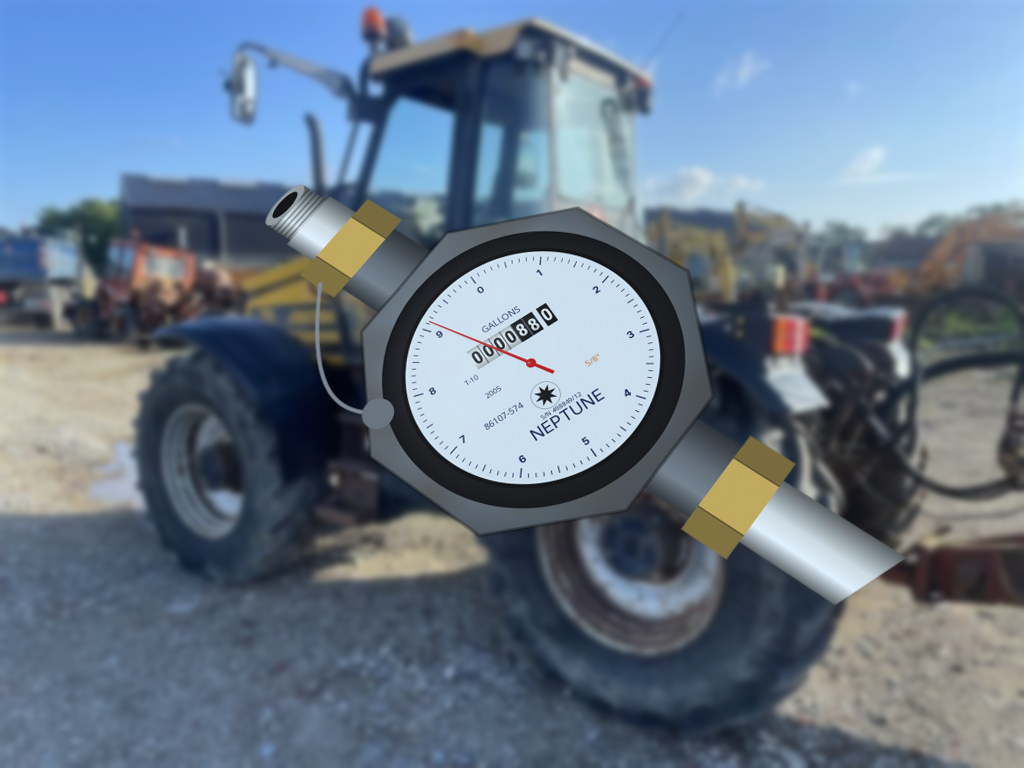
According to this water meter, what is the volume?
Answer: 879.1 gal
